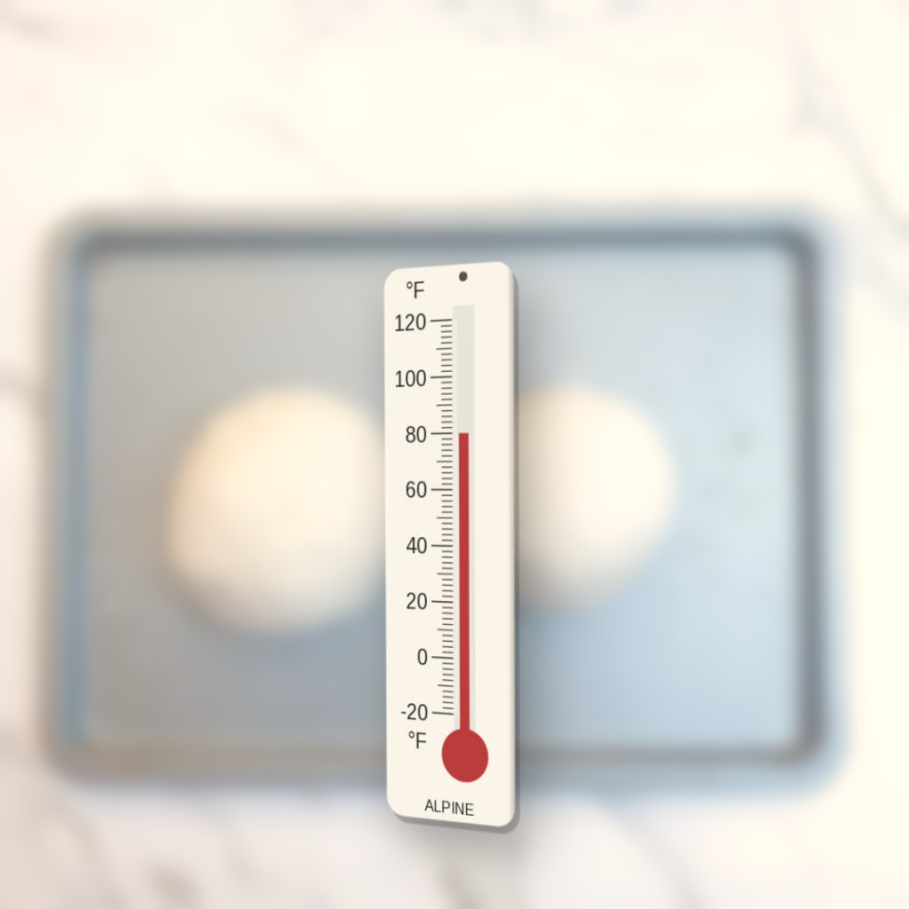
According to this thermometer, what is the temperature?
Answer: 80 °F
